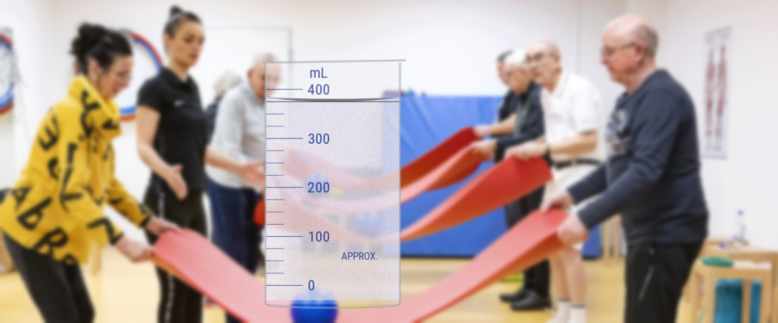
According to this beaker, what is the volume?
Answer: 375 mL
